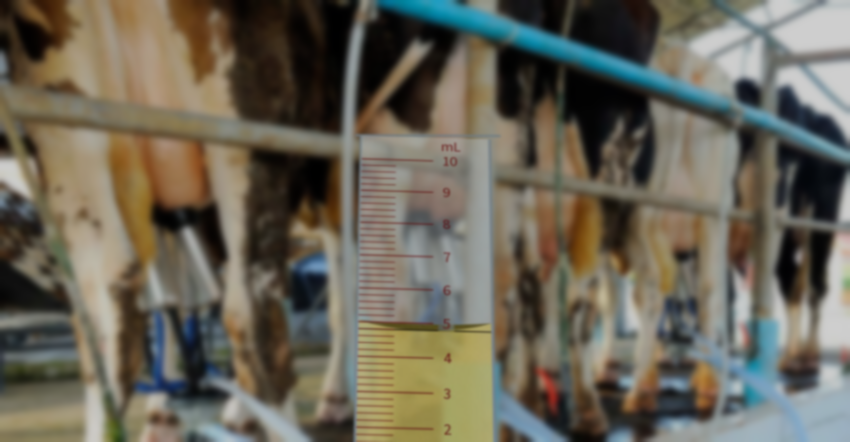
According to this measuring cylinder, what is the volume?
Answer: 4.8 mL
